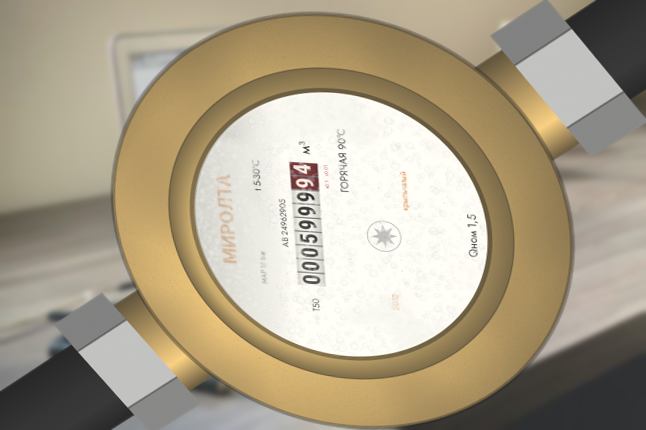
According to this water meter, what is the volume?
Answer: 5999.94 m³
